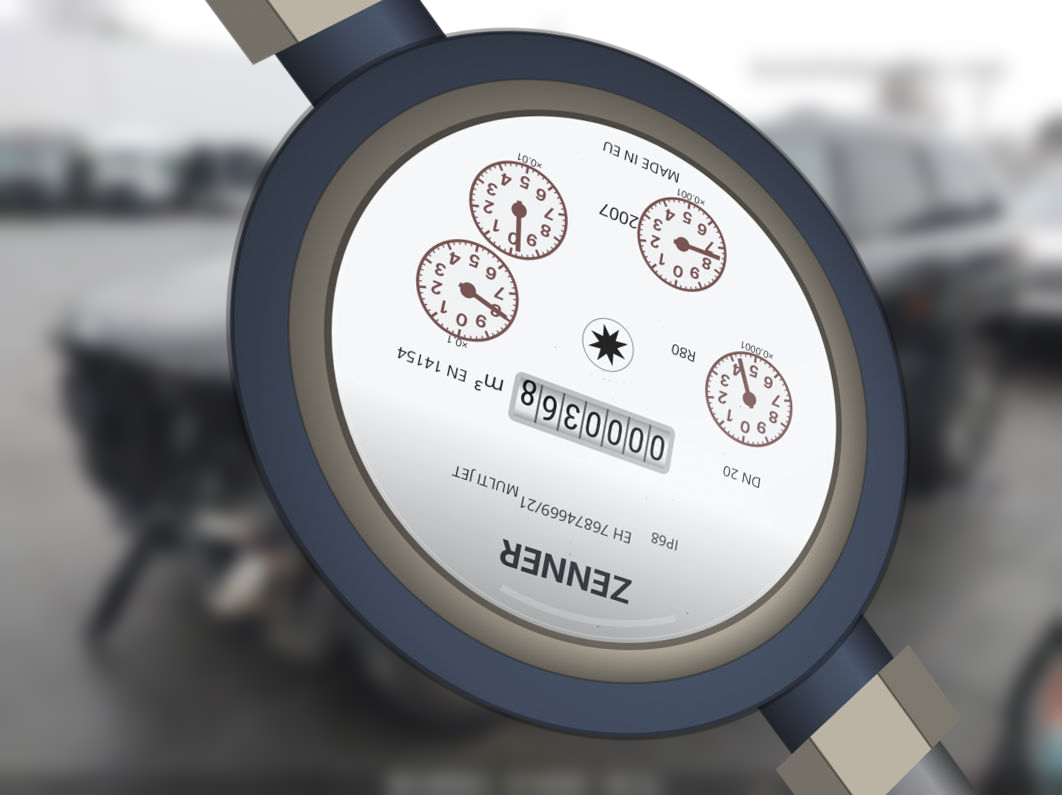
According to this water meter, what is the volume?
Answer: 367.7974 m³
